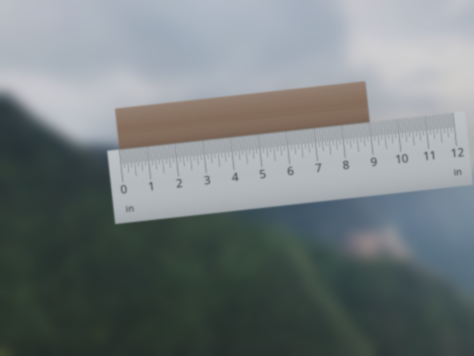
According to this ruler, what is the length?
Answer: 9 in
